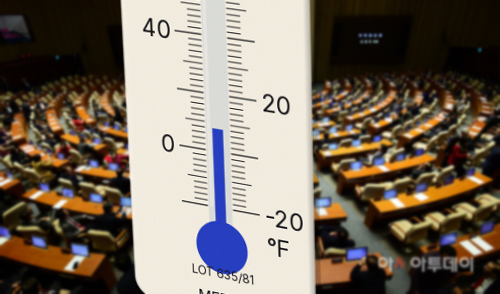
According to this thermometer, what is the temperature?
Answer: 8 °F
